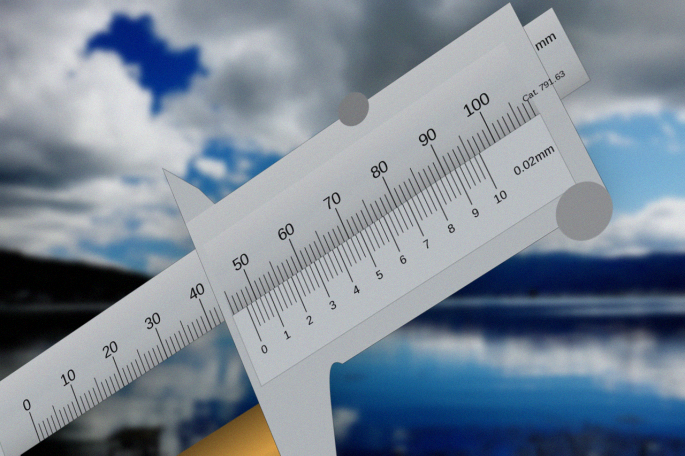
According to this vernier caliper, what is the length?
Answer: 47.8 mm
